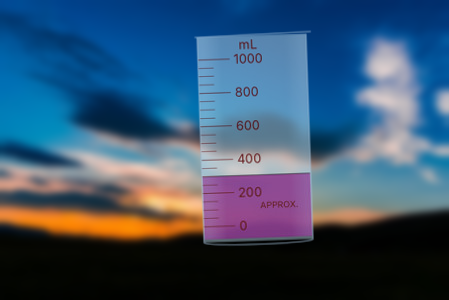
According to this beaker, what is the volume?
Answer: 300 mL
